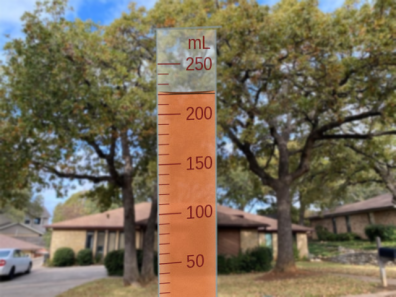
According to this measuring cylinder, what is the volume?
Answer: 220 mL
